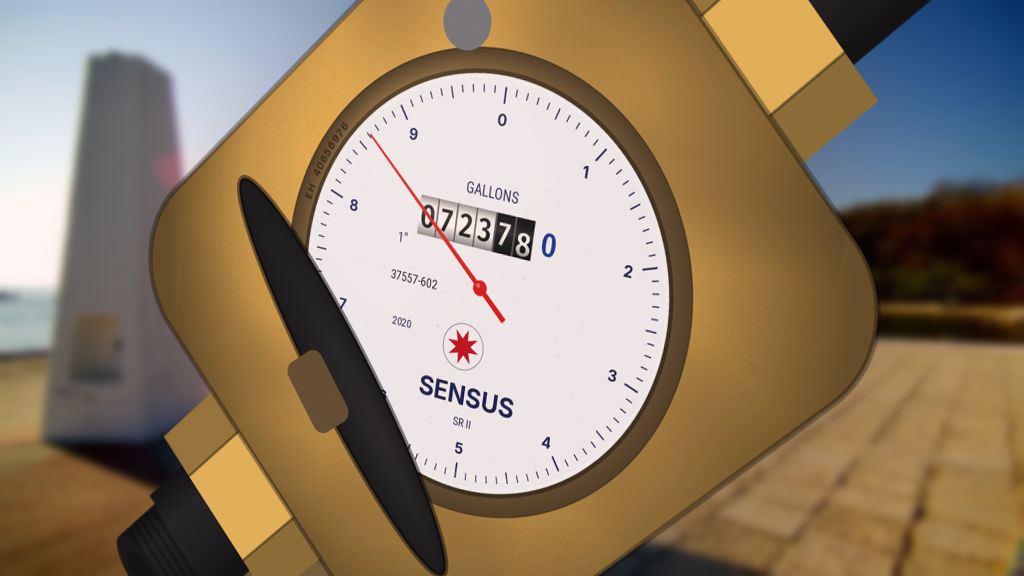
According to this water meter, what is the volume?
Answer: 723778.6 gal
